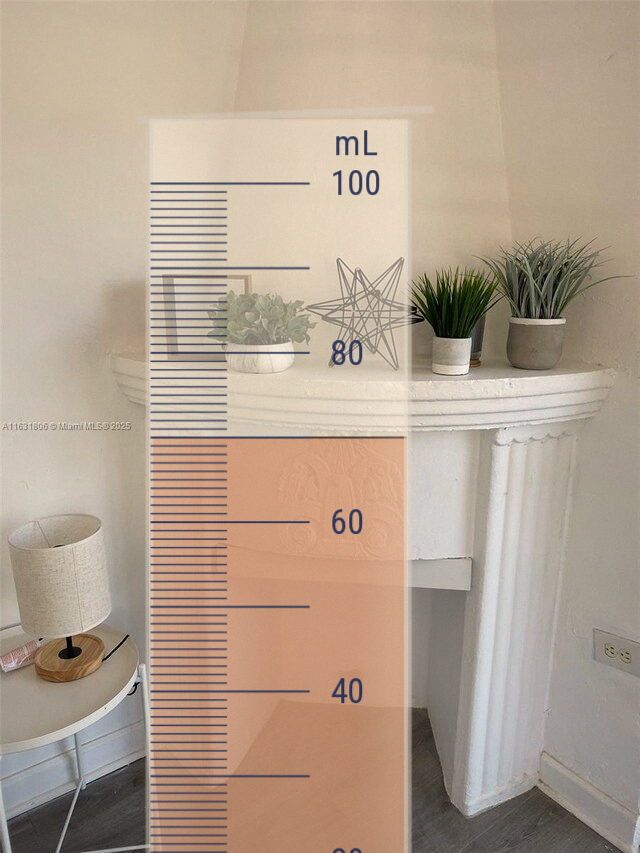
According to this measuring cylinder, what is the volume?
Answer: 70 mL
